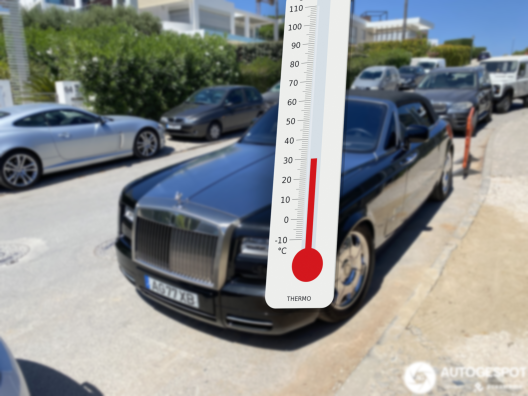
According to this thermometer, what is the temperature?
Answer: 30 °C
